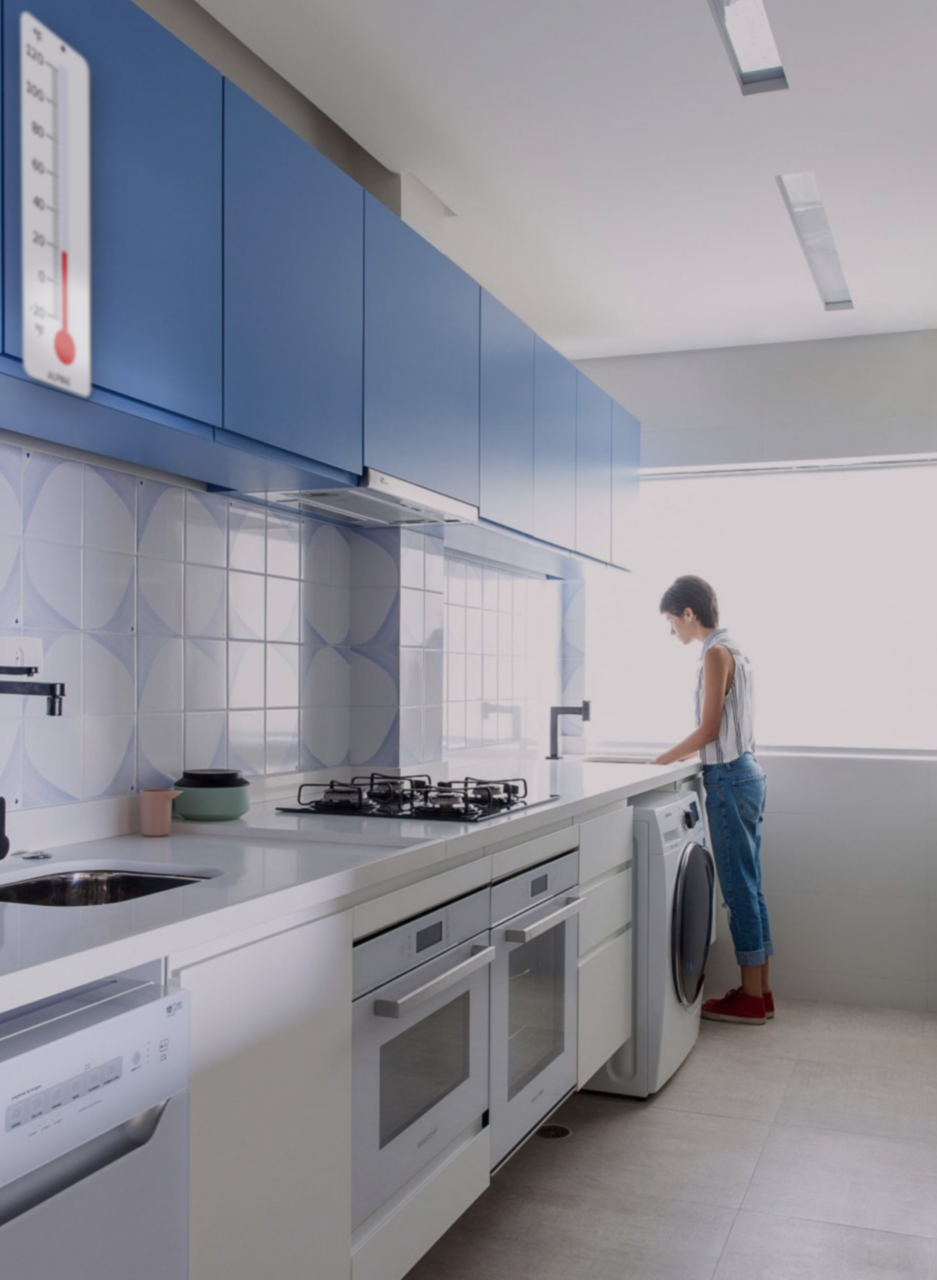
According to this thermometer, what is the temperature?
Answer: 20 °F
